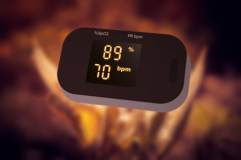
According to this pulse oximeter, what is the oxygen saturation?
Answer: 89 %
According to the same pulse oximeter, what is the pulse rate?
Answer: 70 bpm
